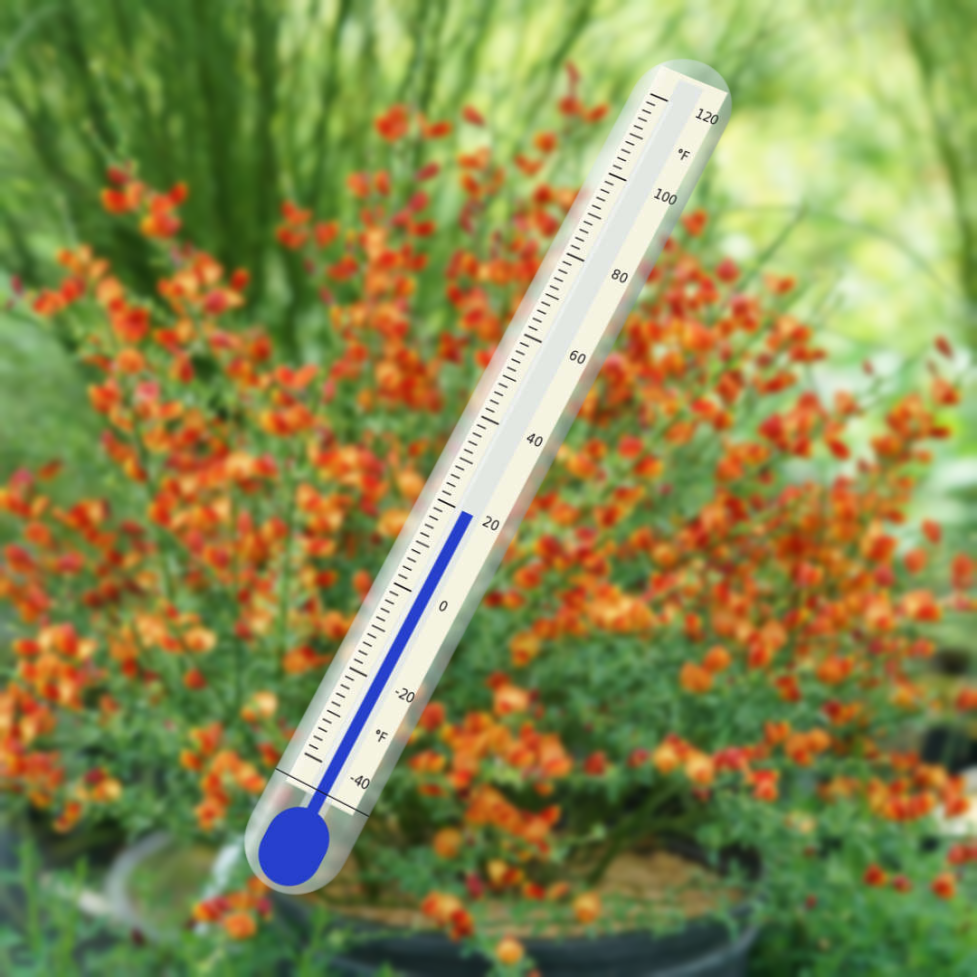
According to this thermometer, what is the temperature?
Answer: 20 °F
